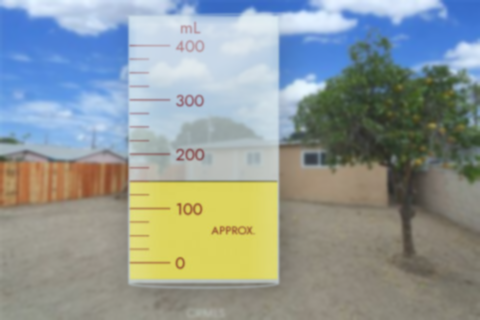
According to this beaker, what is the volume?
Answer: 150 mL
